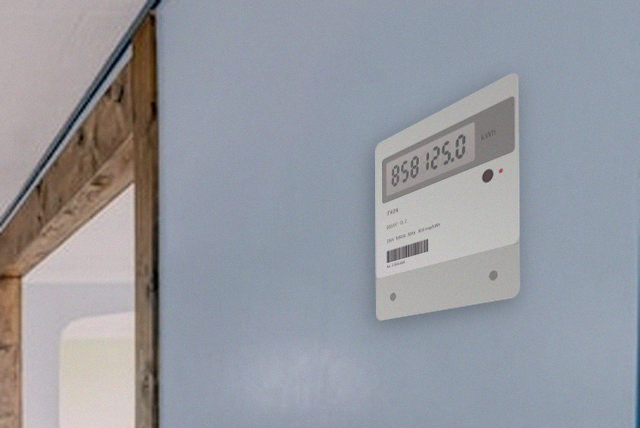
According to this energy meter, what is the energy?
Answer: 858125.0 kWh
